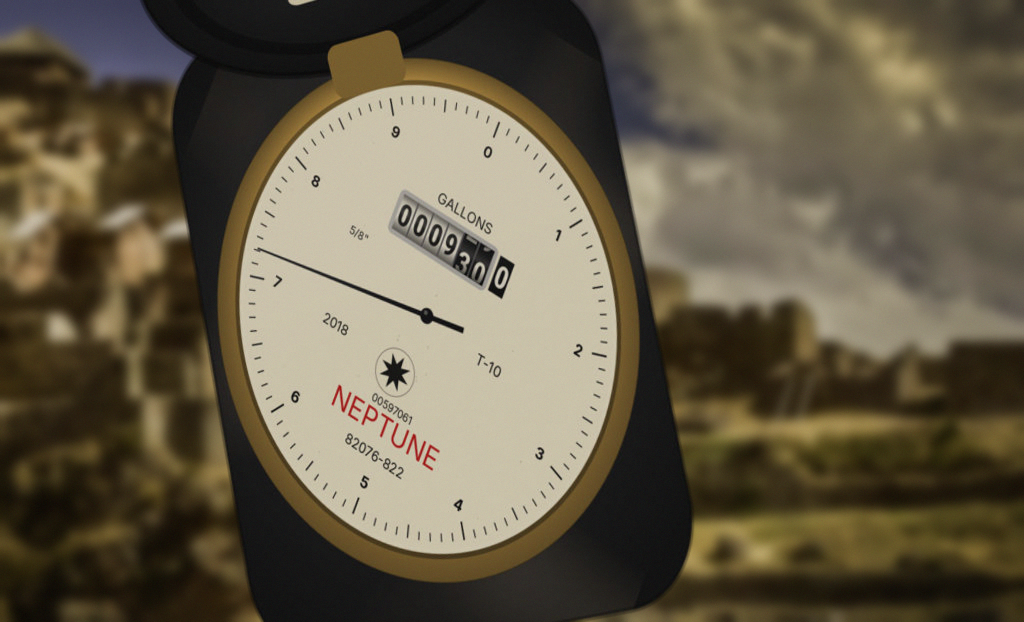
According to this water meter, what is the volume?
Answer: 9297.2 gal
